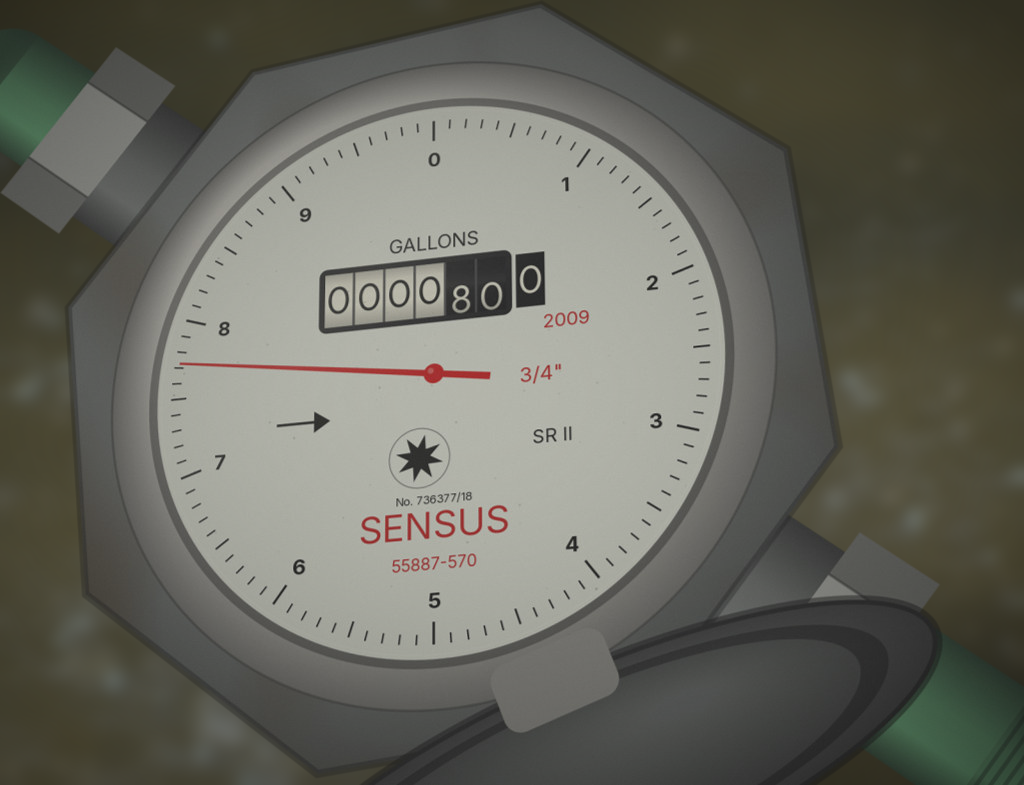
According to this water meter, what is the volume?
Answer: 797.7 gal
